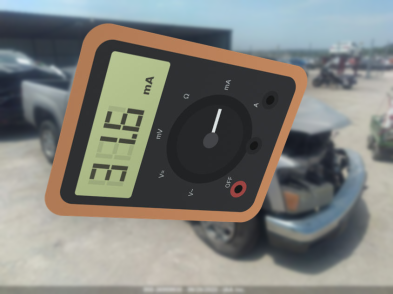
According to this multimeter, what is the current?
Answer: 31.6 mA
